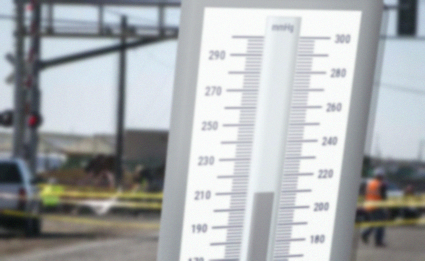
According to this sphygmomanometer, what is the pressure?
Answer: 210 mmHg
